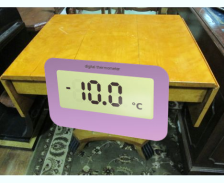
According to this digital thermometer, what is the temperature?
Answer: -10.0 °C
